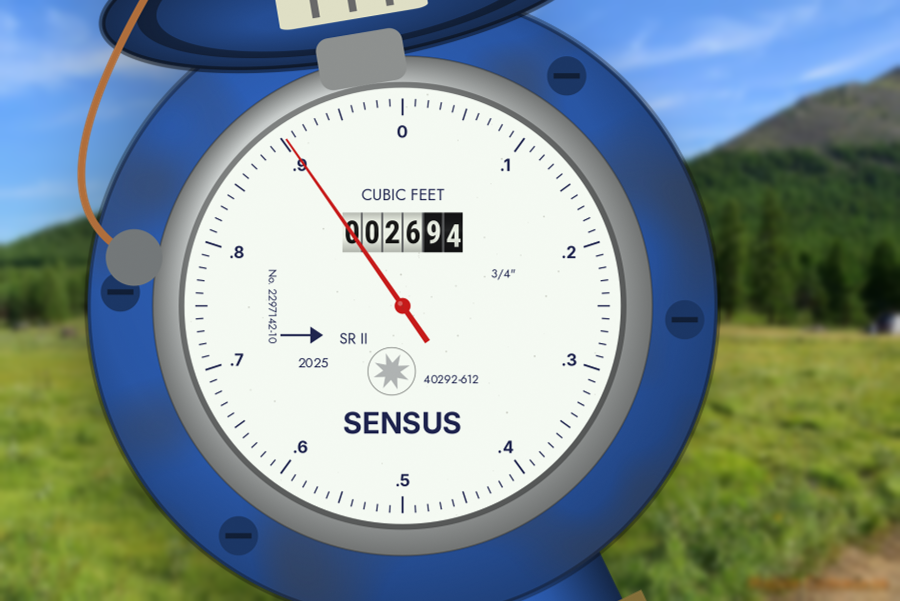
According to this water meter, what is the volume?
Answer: 2693.90 ft³
